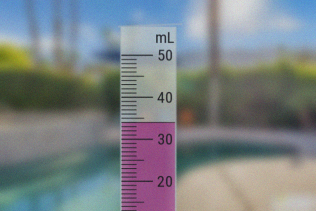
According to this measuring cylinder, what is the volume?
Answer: 34 mL
